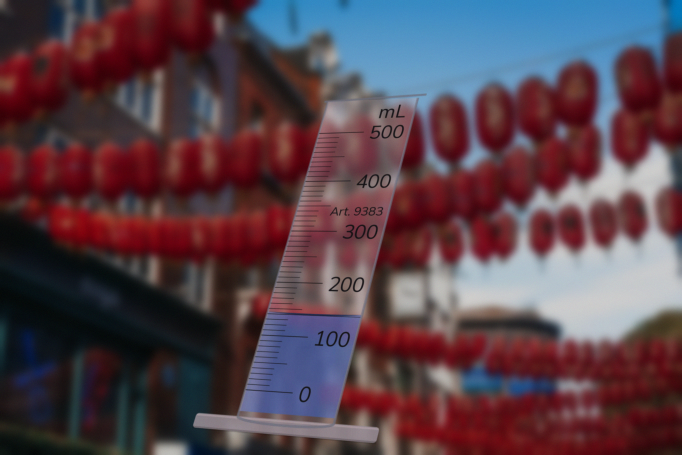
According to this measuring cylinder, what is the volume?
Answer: 140 mL
